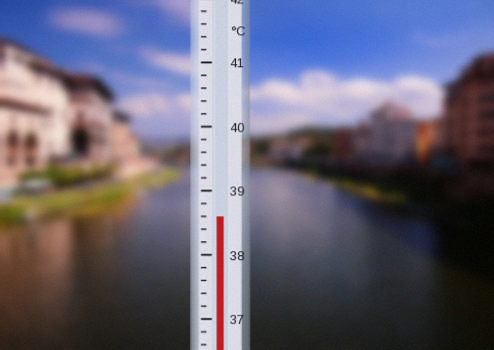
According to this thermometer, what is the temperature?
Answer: 38.6 °C
